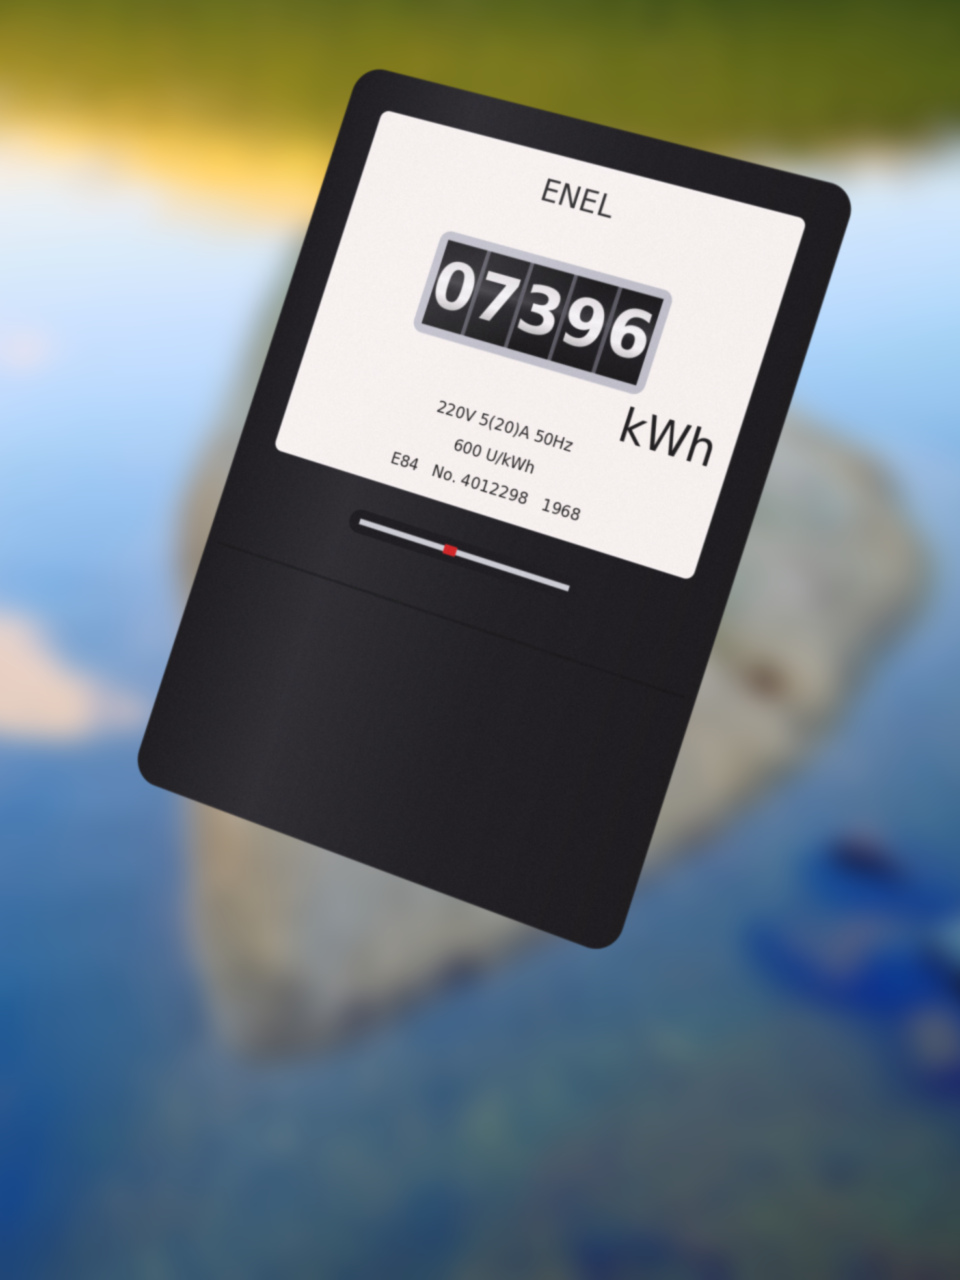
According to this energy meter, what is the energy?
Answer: 7396 kWh
